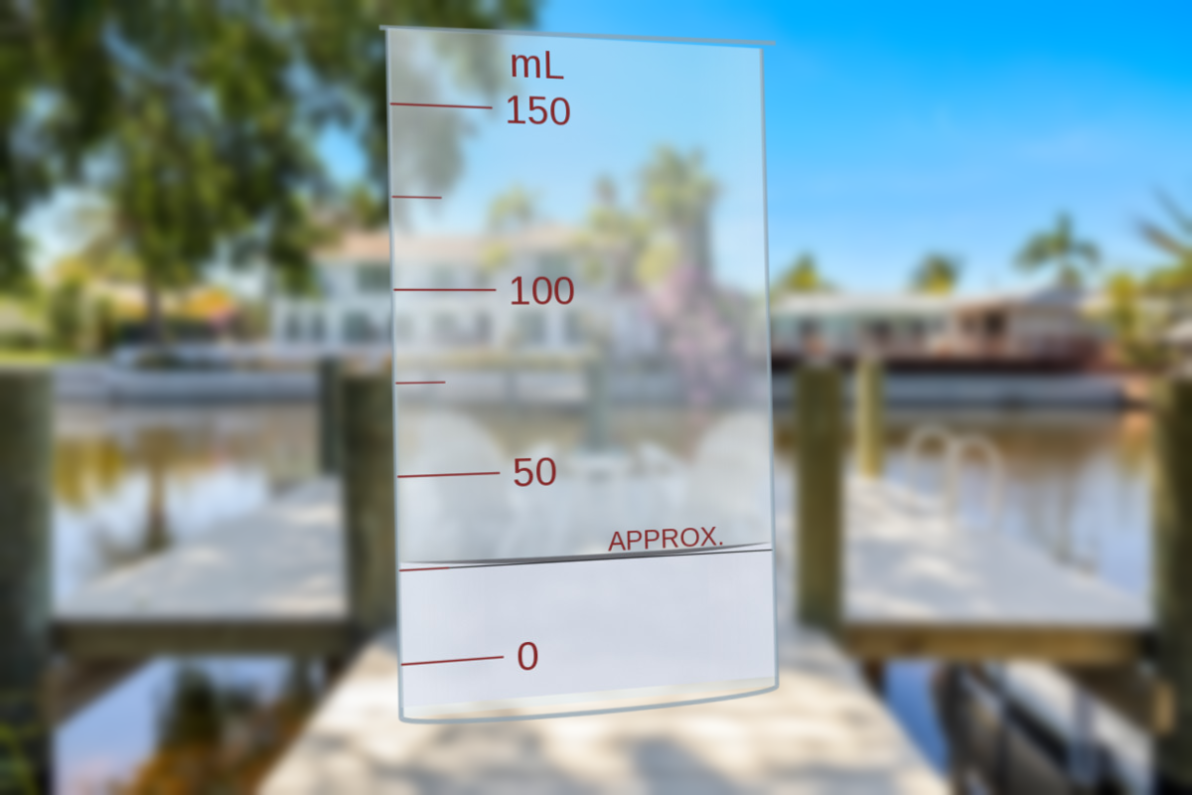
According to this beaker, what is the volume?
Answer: 25 mL
